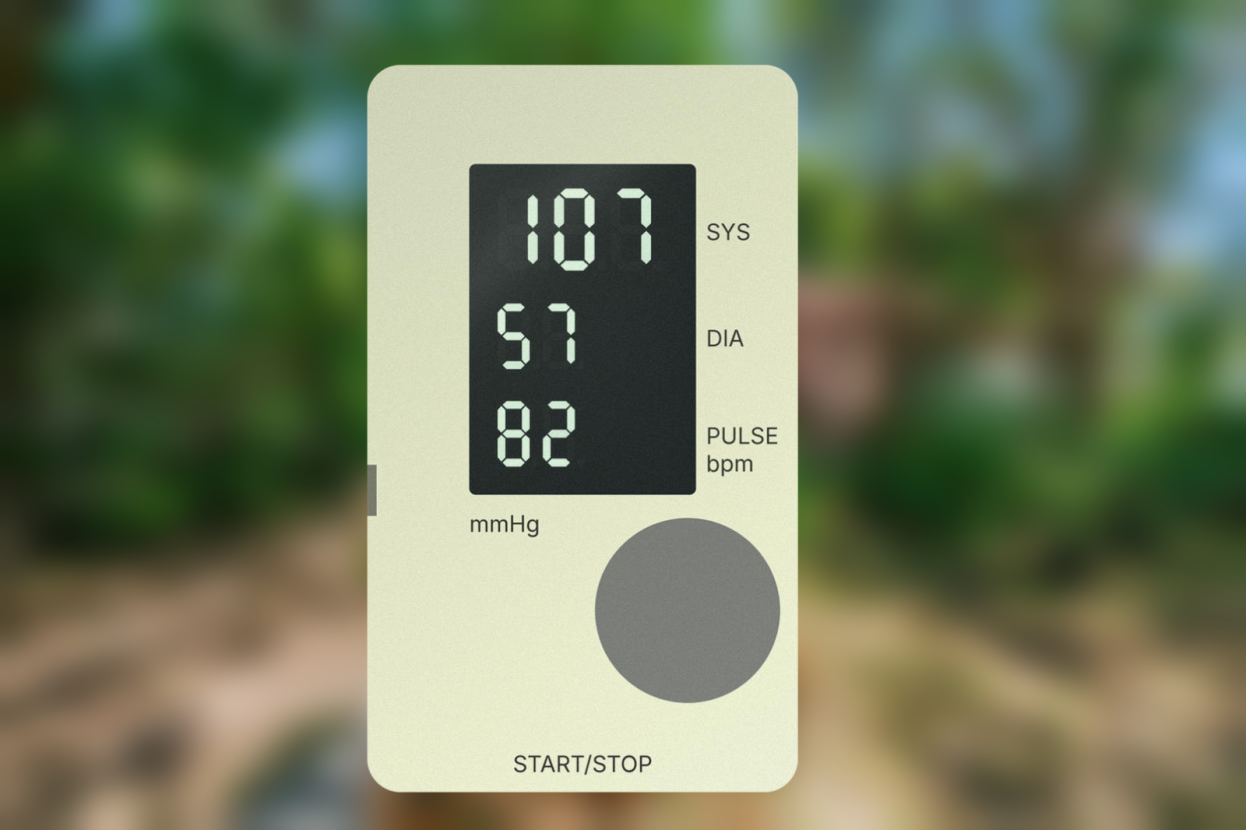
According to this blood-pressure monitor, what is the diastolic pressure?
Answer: 57 mmHg
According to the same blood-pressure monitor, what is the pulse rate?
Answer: 82 bpm
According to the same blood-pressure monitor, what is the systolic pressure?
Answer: 107 mmHg
